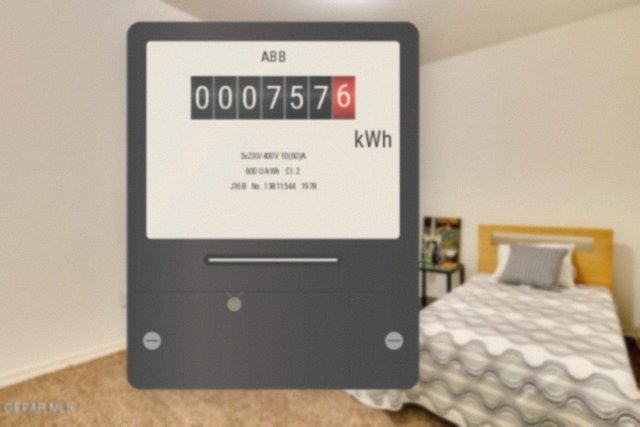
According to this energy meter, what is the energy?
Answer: 757.6 kWh
